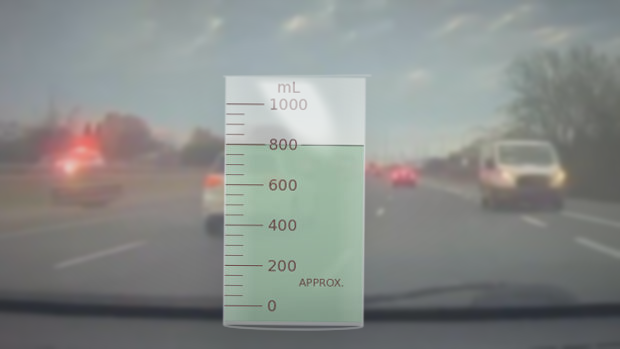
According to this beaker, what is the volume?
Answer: 800 mL
